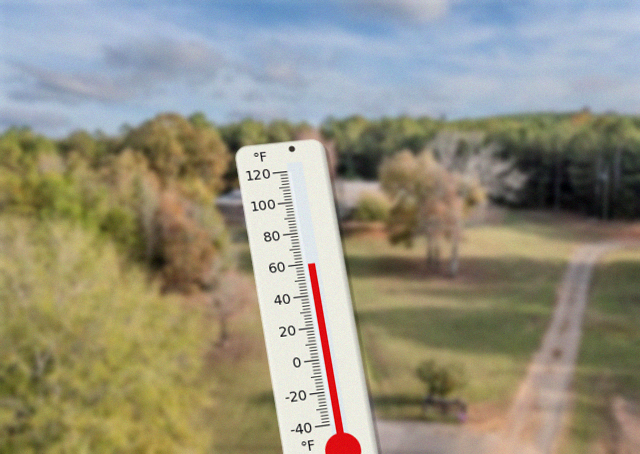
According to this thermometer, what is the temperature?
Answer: 60 °F
